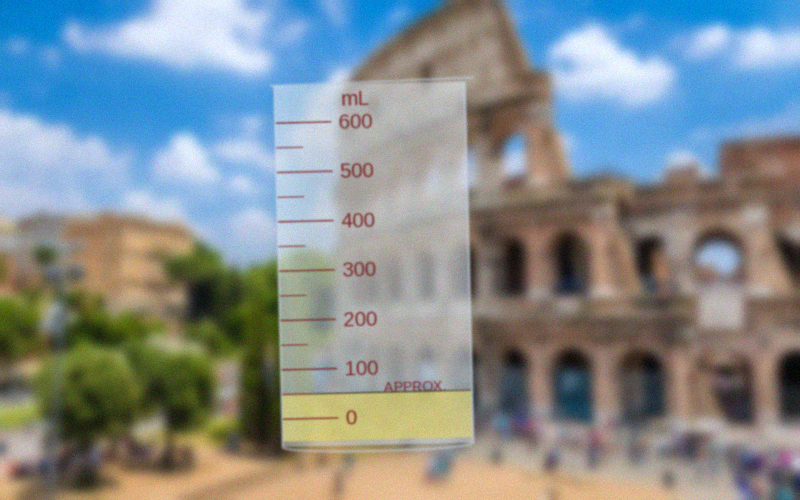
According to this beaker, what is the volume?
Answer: 50 mL
